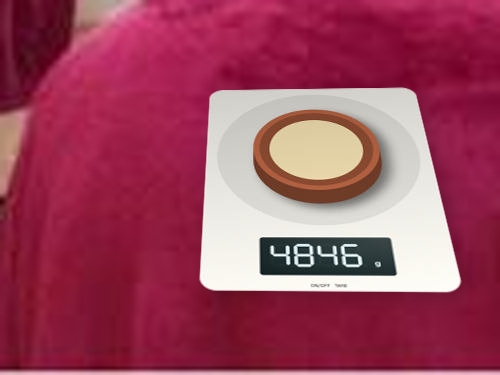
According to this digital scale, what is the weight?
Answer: 4846 g
